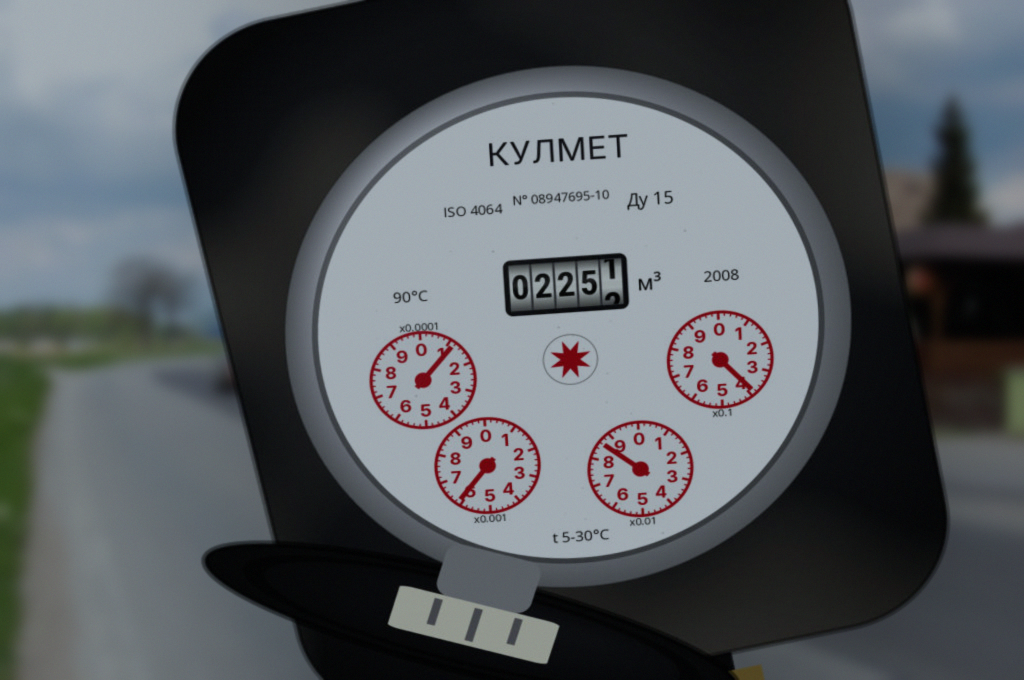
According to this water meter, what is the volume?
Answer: 2251.3861 m³
